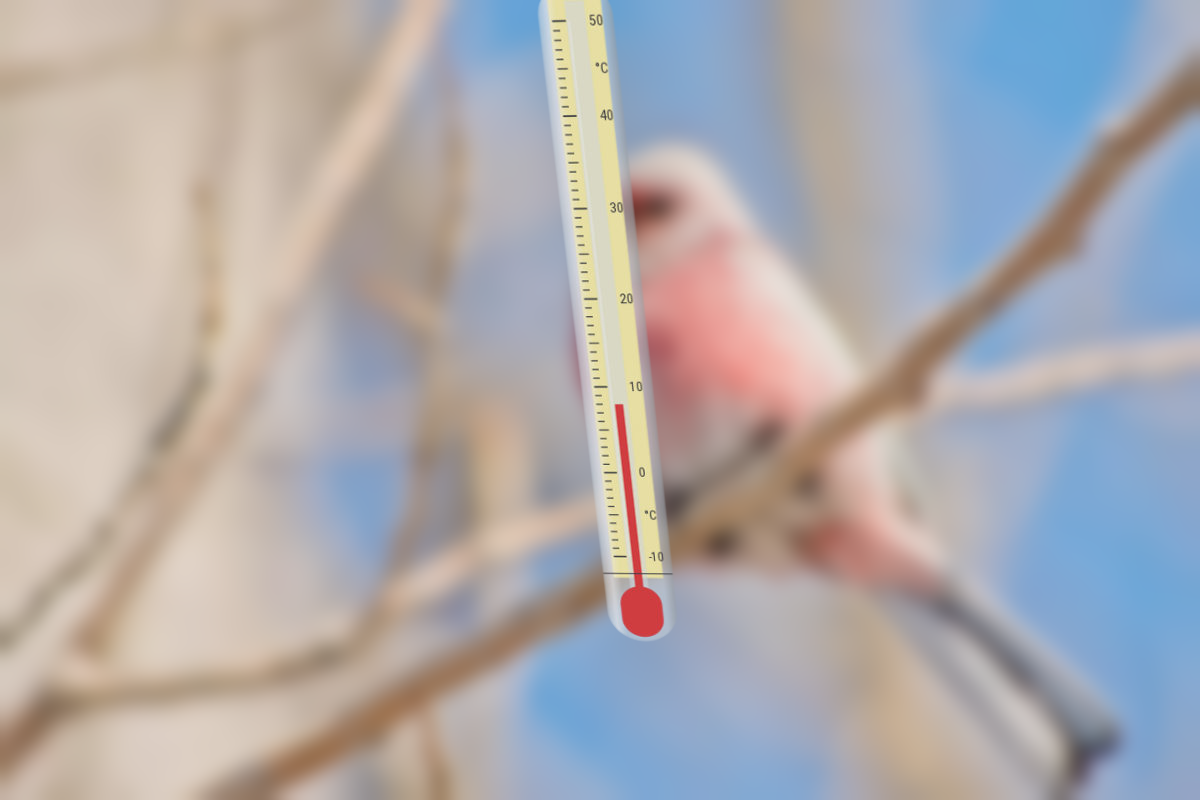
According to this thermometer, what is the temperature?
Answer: 8 °C
